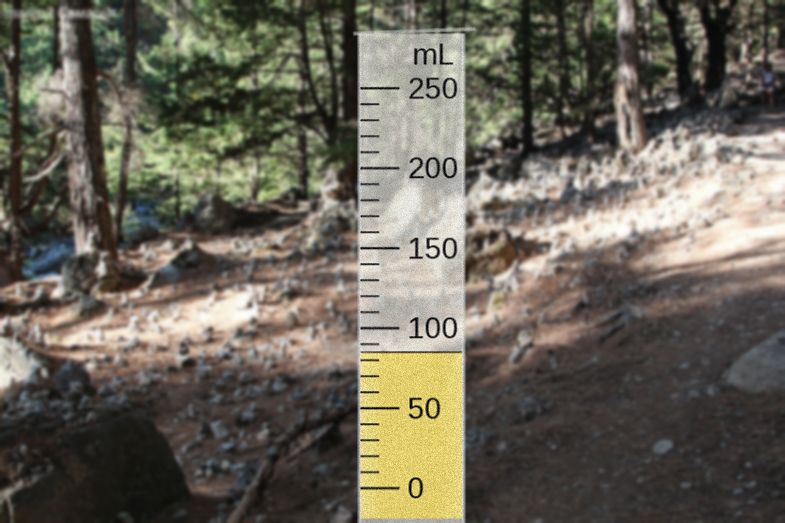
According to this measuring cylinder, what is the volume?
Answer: 85 mL
